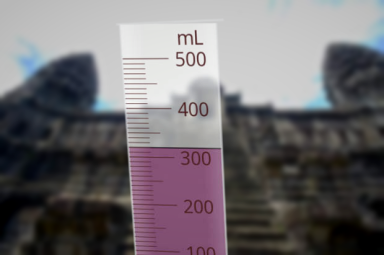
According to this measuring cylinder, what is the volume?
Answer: 320 mL
